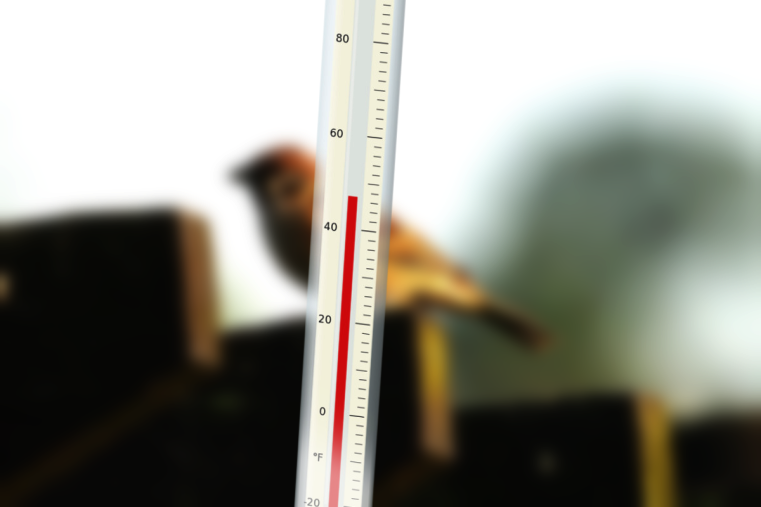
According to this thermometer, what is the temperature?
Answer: 47 °F
